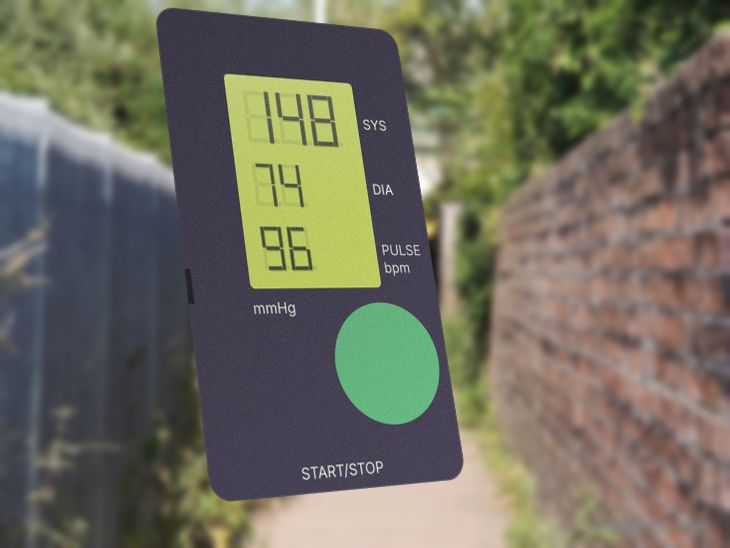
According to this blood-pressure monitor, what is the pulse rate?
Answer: 96 bpm
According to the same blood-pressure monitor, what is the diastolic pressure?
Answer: 74 mmHg
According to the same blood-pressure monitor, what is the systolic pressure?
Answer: 148 mmHg
